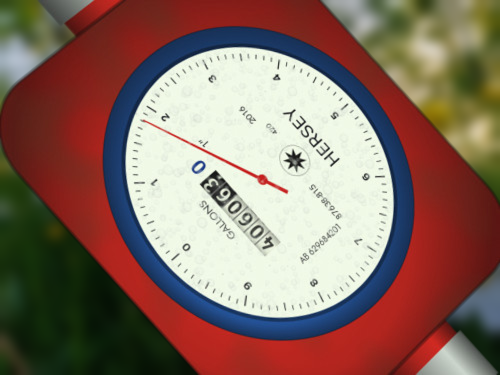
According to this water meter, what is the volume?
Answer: 4060631.8 gal
